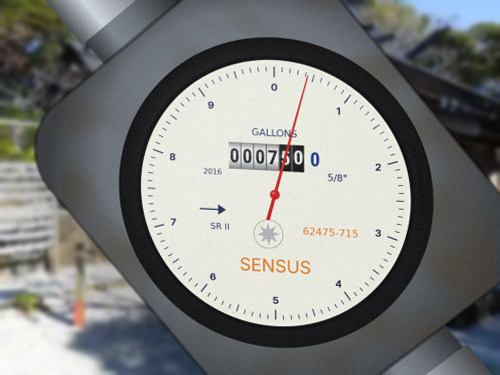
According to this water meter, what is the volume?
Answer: 7500.4 gal
